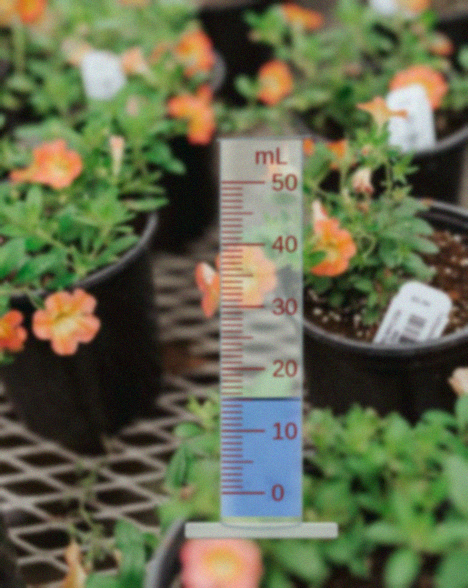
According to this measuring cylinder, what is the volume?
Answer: 15 mL
